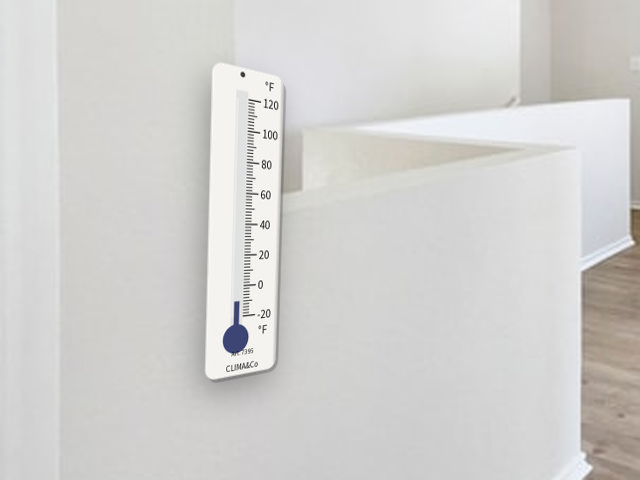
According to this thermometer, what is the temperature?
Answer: -10 °F
